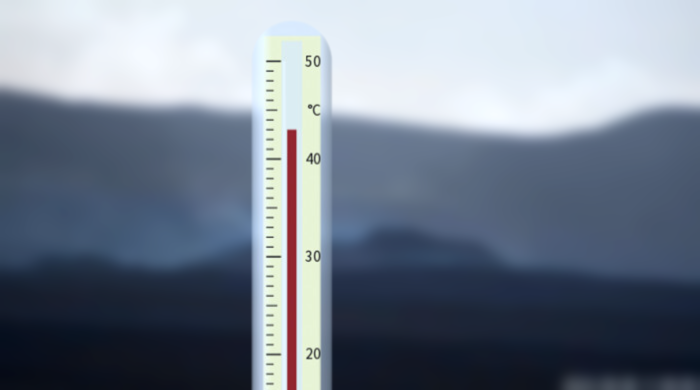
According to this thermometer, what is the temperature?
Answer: 43 °C
